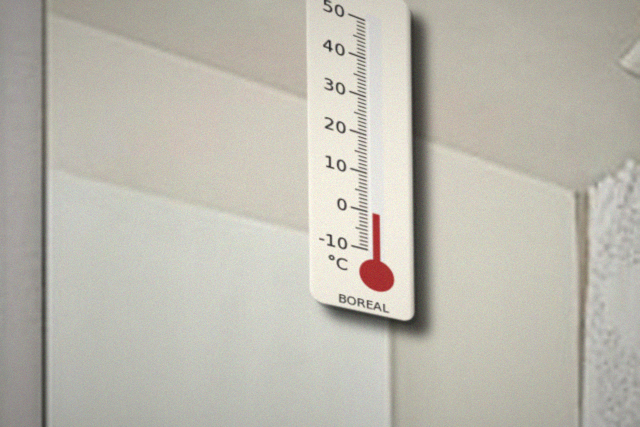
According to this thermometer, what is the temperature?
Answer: 0 °C
